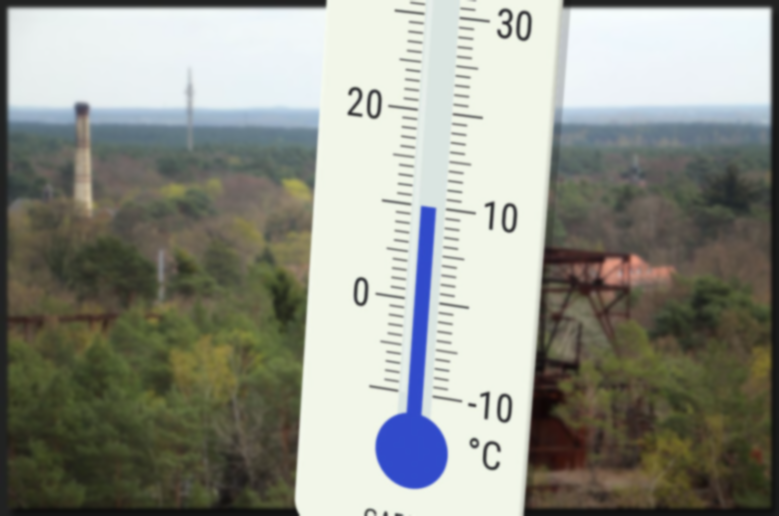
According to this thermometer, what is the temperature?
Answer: 10 °C
